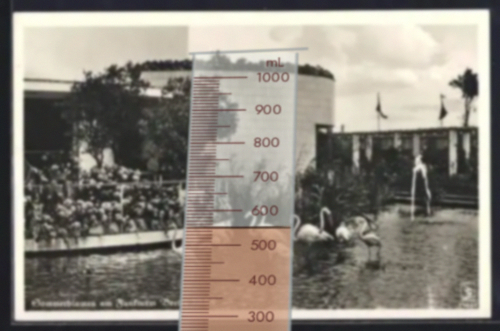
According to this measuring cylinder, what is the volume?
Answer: 550 mL
